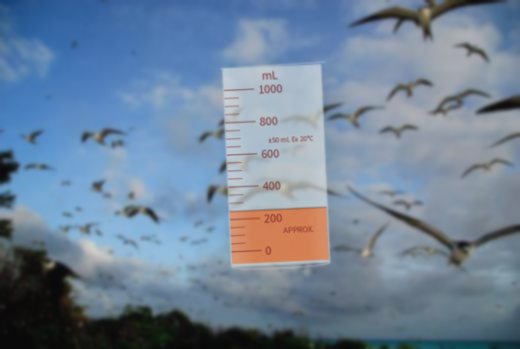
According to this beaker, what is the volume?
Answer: 250 mL
